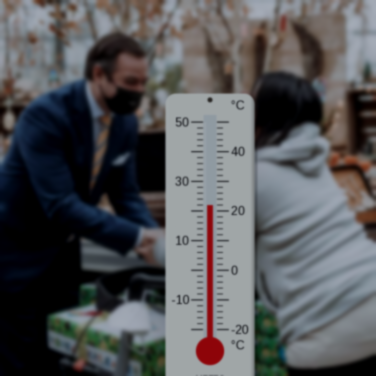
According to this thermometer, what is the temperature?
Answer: 22 °C
